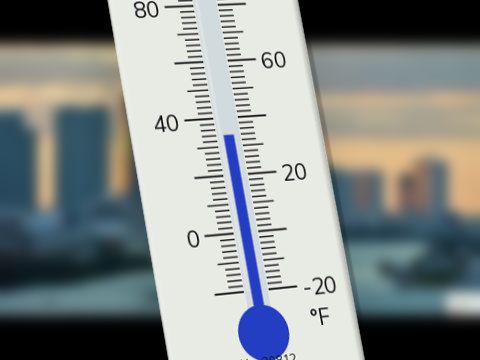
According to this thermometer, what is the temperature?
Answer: 34 °F
